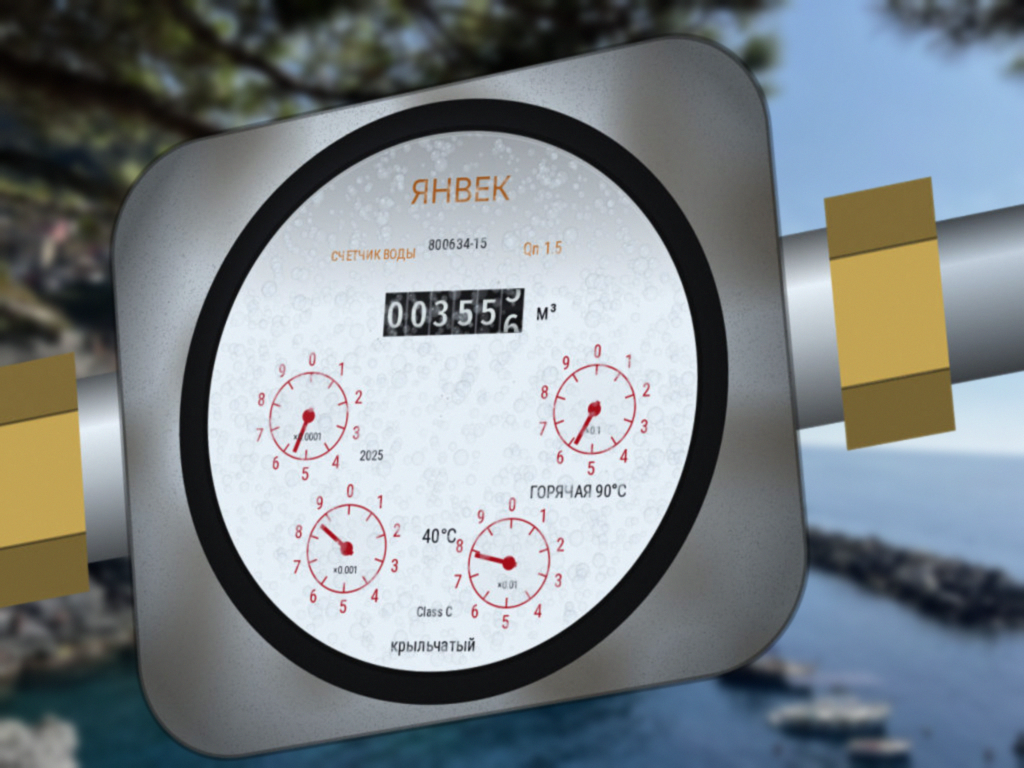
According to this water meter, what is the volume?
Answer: 3555.5785 m³
